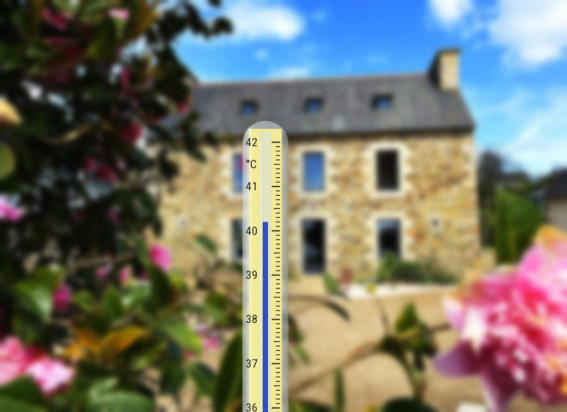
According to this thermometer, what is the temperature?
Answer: 40.2 °C
